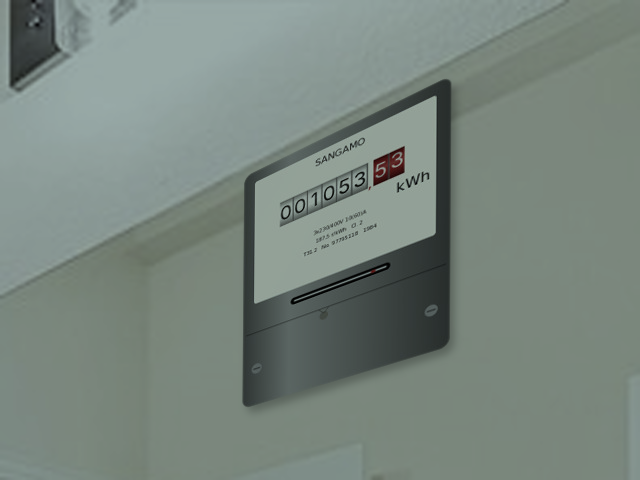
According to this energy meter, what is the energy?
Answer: 1053.53 kWh
